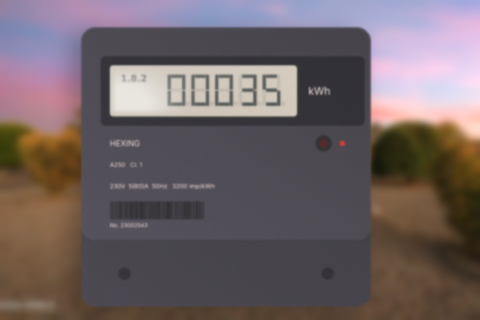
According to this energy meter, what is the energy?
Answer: 35 kWh
